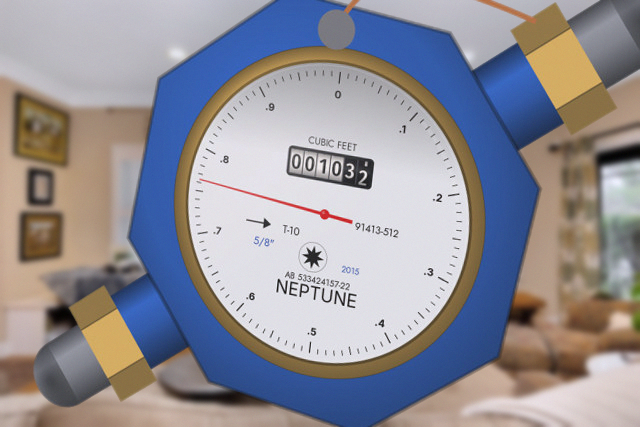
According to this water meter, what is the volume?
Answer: 1031.76 ft³
